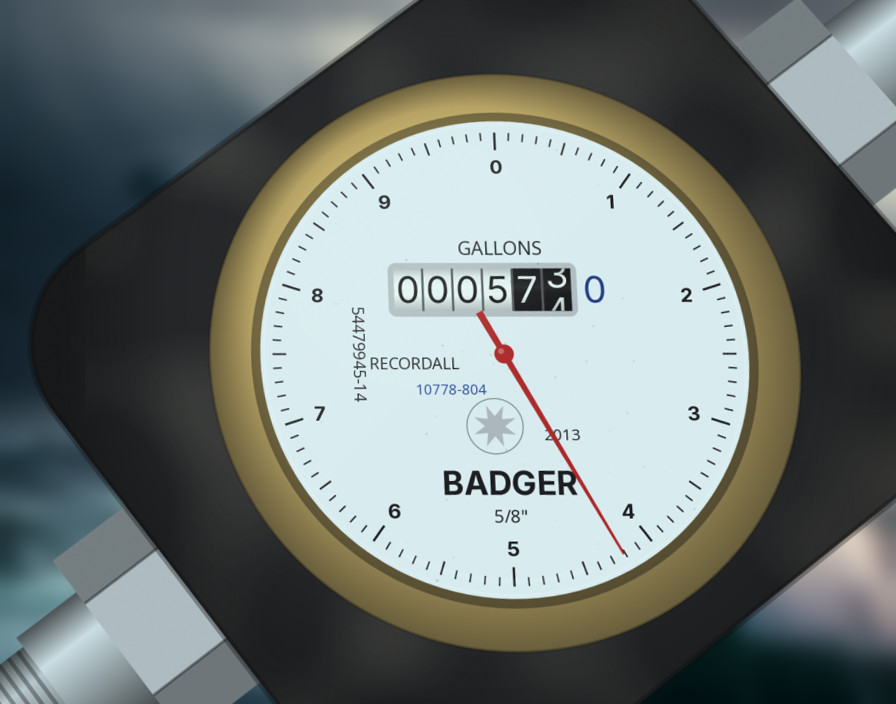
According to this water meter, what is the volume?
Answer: 5734.2 gal
